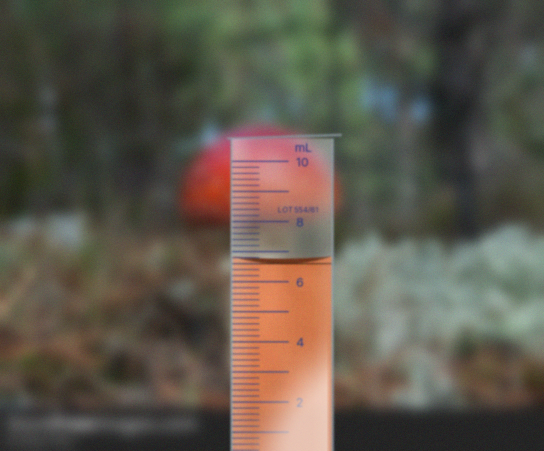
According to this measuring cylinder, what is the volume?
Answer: 6.6 mL
